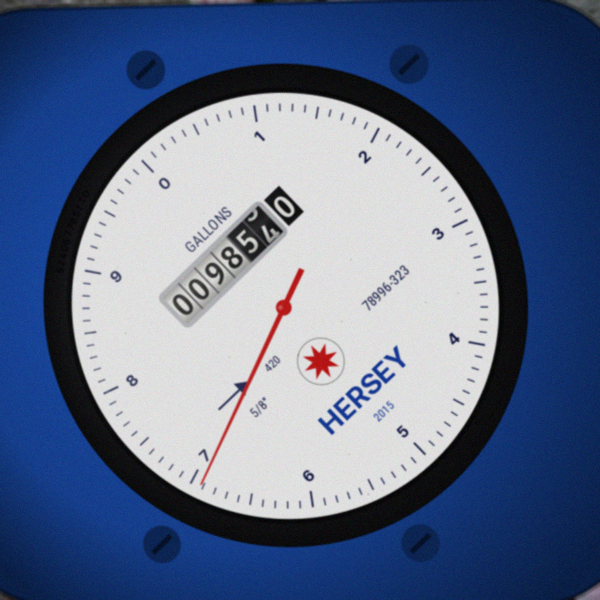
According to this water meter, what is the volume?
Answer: 98536.9 gal
